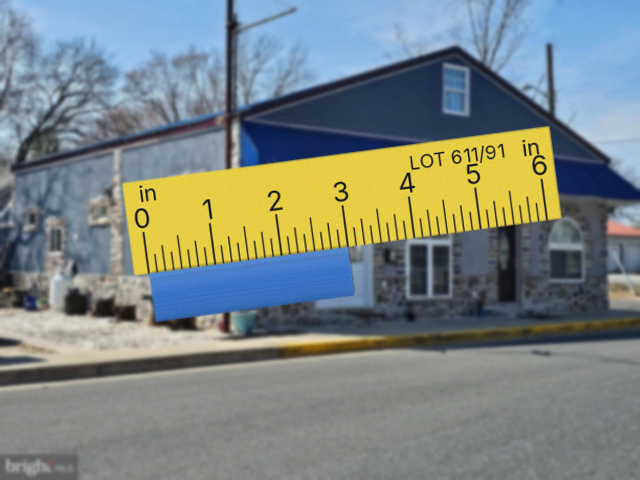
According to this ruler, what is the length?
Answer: 3 in
